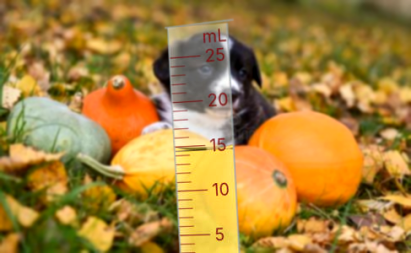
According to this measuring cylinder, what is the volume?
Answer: 14.5 mL
